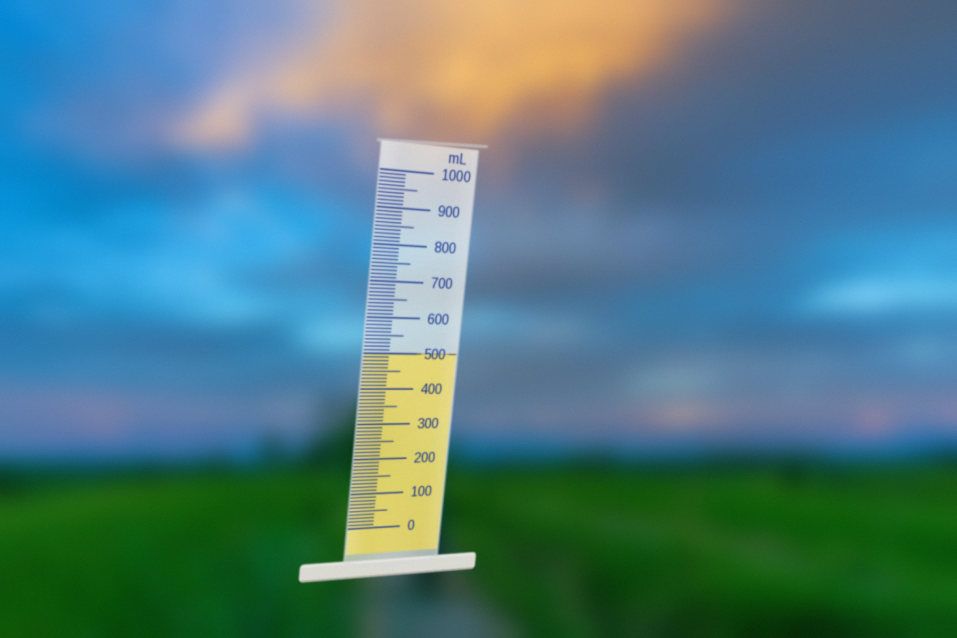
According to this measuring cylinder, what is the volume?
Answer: 500 mL
